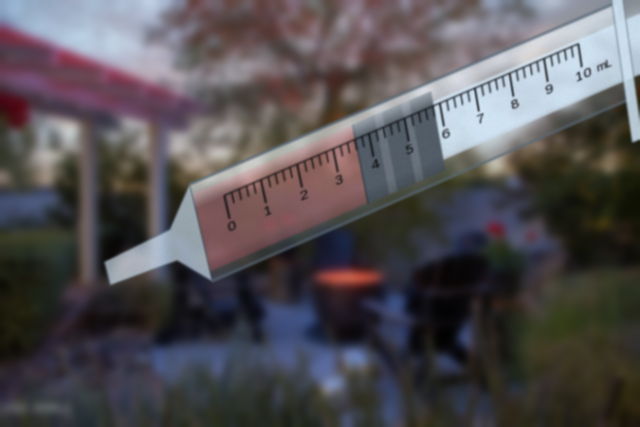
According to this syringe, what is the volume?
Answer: 3.6 mL
